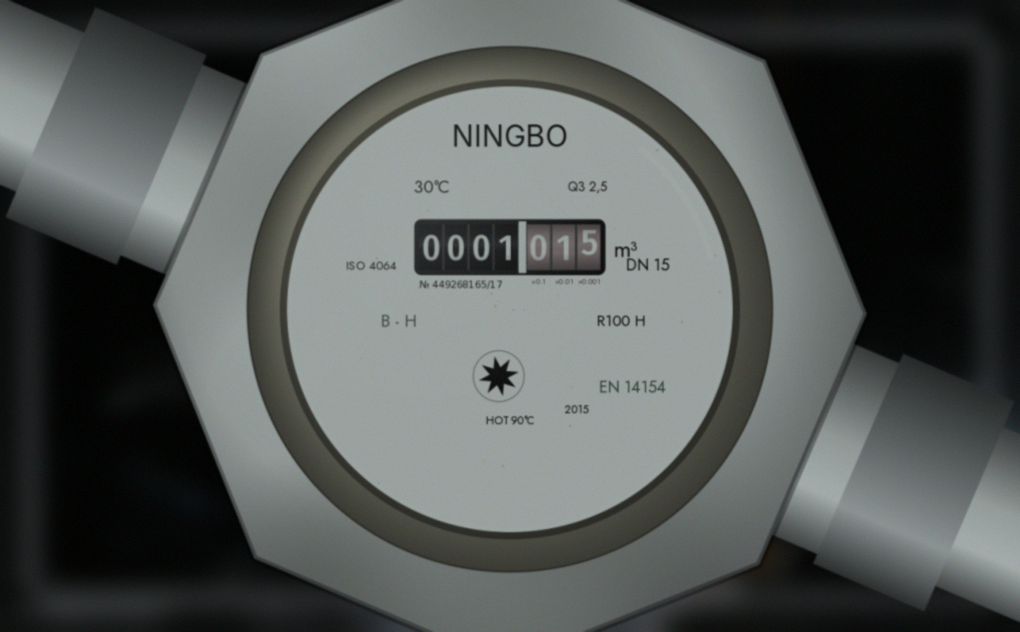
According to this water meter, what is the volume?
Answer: 1.015 m³
